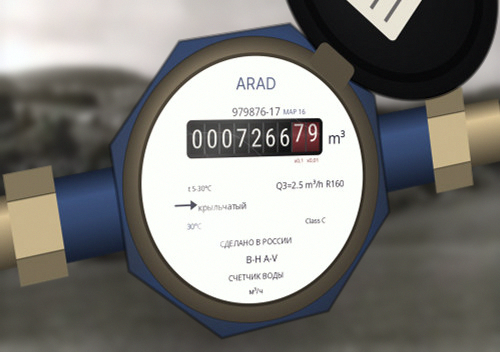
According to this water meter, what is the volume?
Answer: 7266.79 m³
